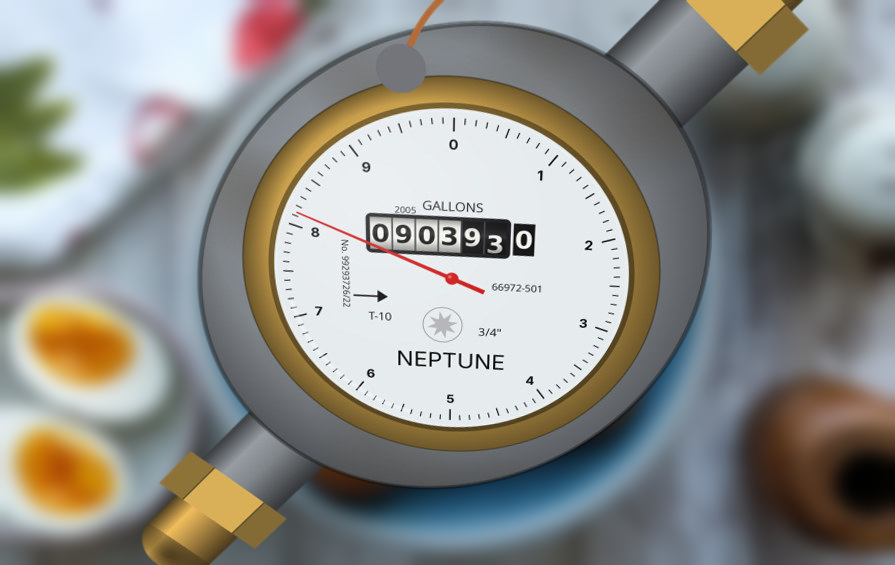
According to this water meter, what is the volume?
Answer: 903928.1 gal
